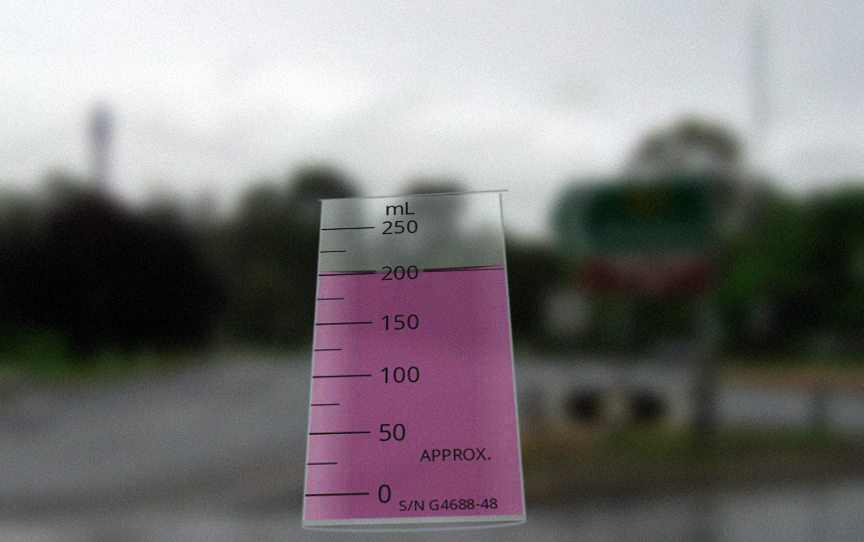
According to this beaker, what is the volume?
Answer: 200 mL
